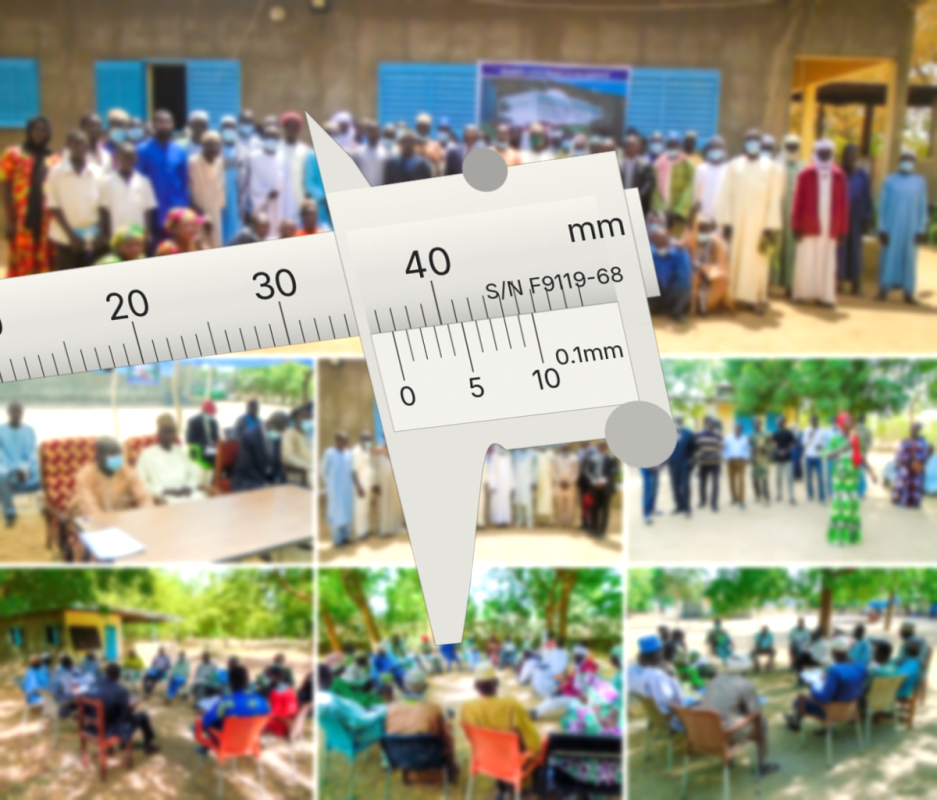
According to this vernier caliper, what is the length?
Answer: 36.8 mm
